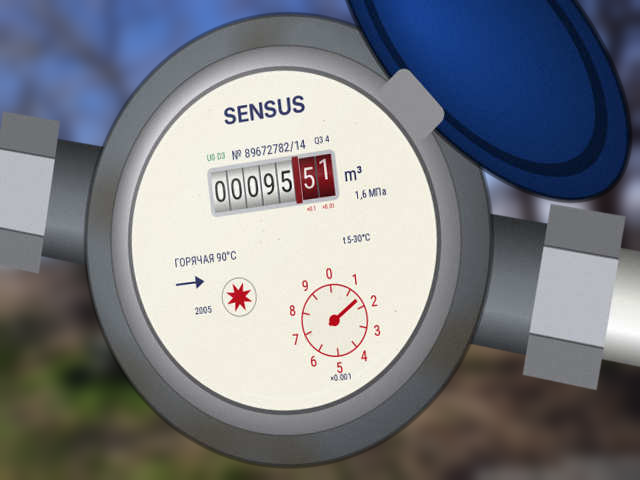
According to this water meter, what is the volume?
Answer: 95.511 m³
